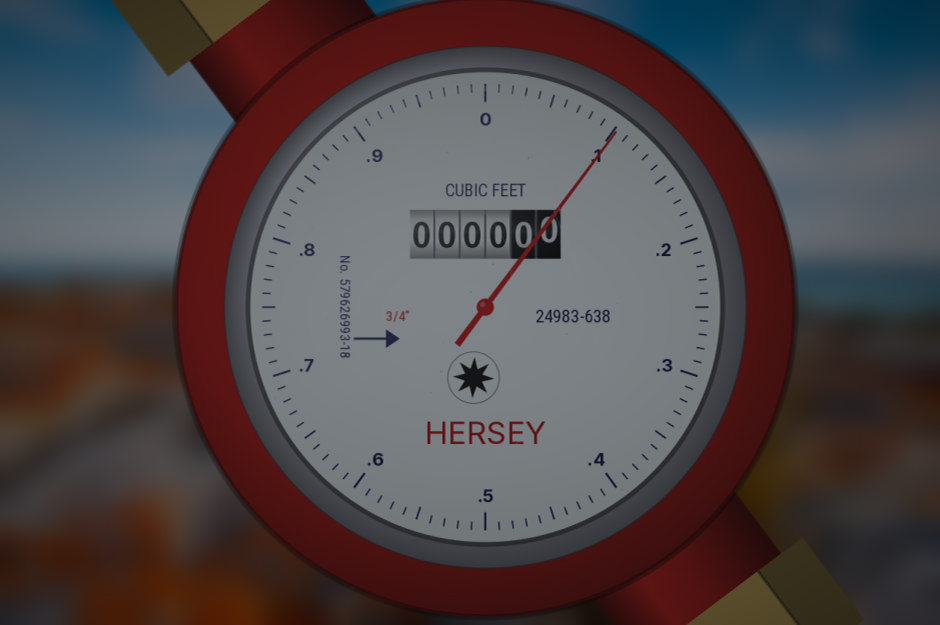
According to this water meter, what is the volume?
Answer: 0.10 ft³
